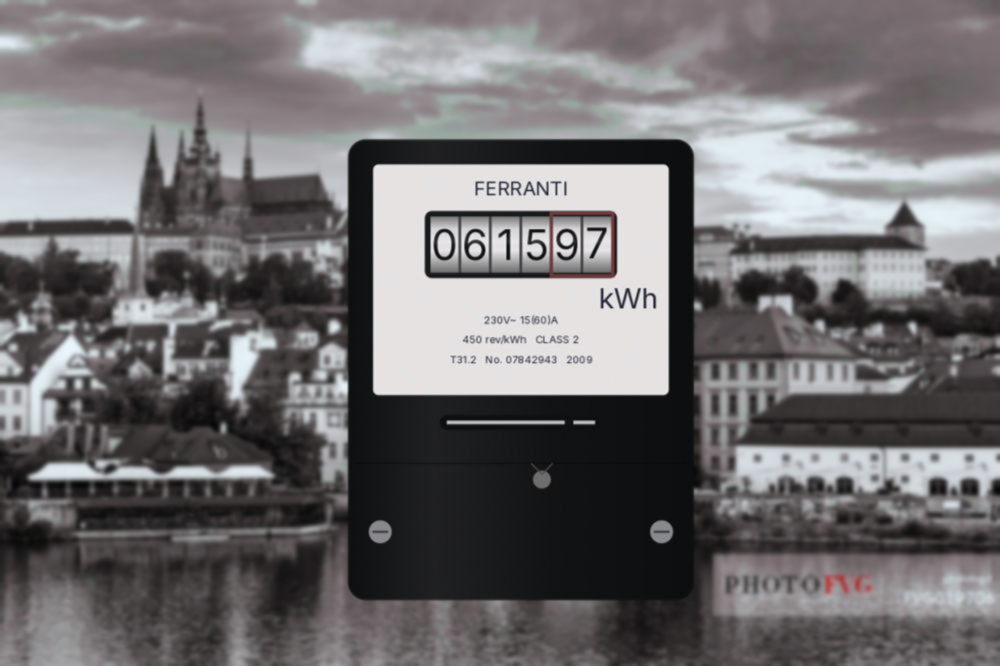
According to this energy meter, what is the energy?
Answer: 615.97 kWh
